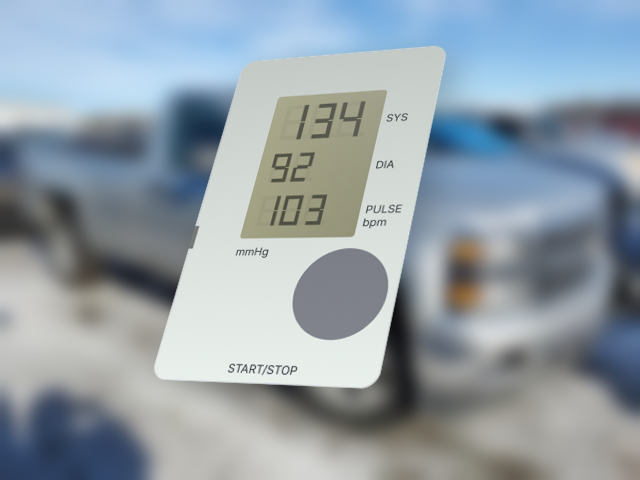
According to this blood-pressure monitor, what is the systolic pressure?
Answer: 134 mmHg
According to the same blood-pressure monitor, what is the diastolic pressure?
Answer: 92 mmHg
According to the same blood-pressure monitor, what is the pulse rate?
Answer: 103 bpm
